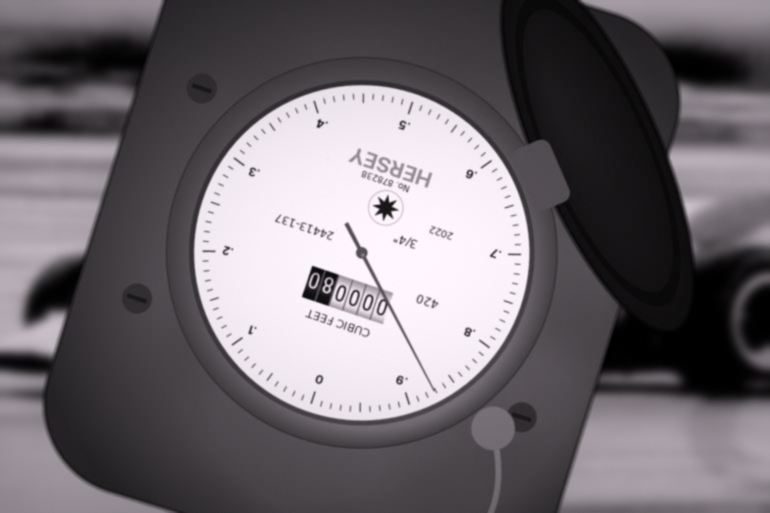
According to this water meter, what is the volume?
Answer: 79.87 ft³
